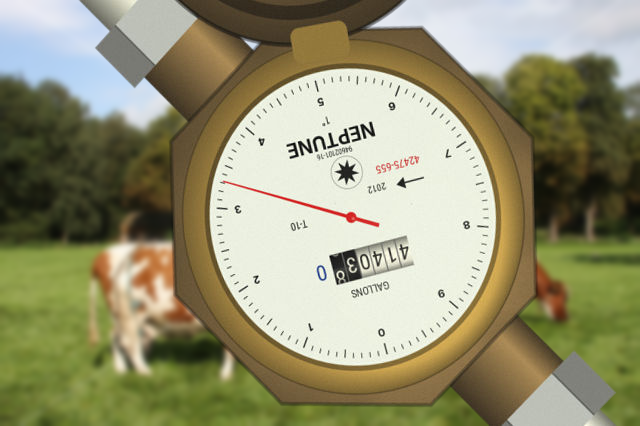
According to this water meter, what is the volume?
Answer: 4140383.3 gal
